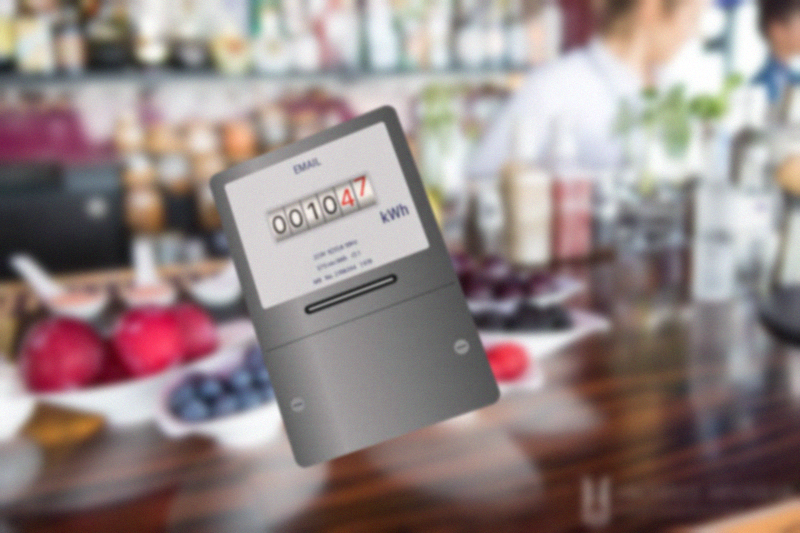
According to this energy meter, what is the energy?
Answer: 10.47 kWh
